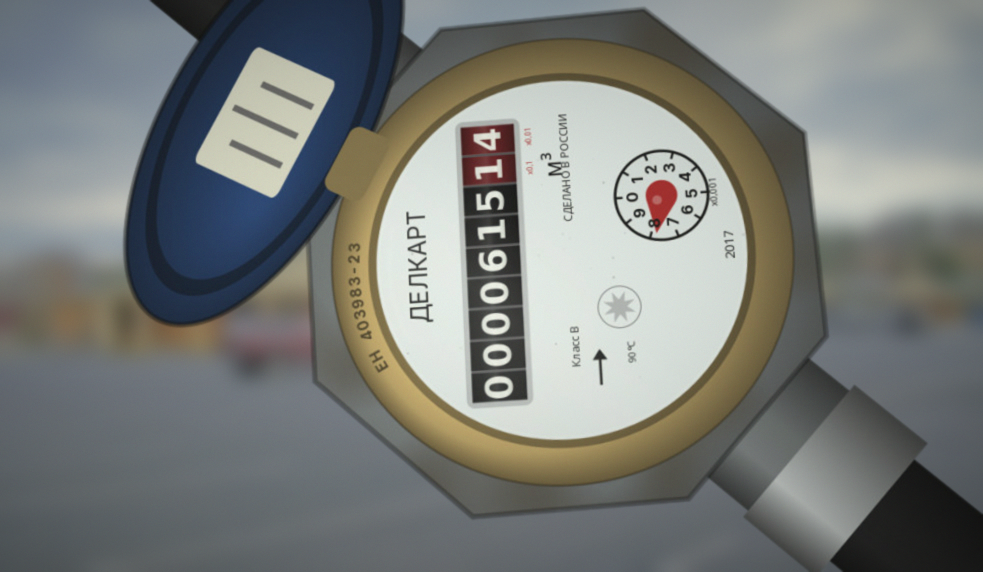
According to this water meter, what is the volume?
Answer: 615.147 m³
